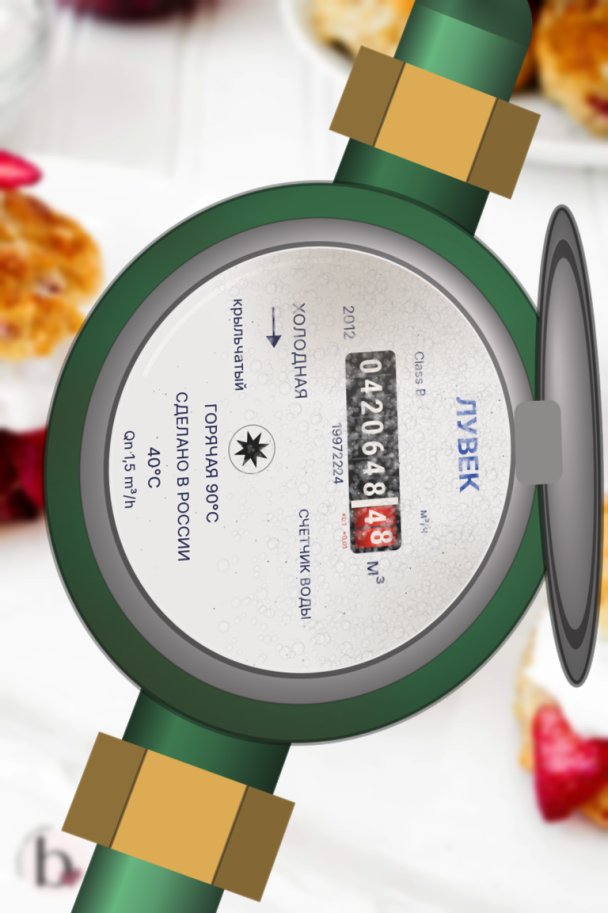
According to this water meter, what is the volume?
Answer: 420648.48 m³
